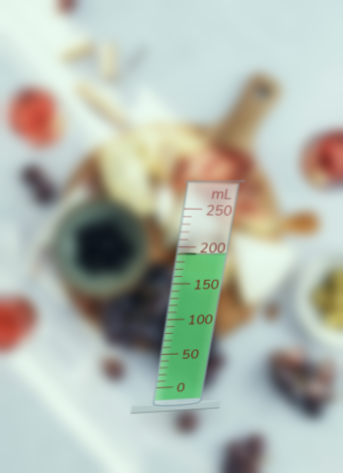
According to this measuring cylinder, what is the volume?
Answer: 190 mL
